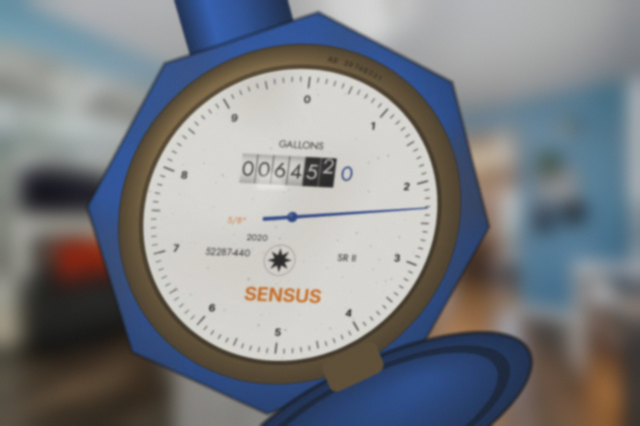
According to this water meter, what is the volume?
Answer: 64522.3 gal
